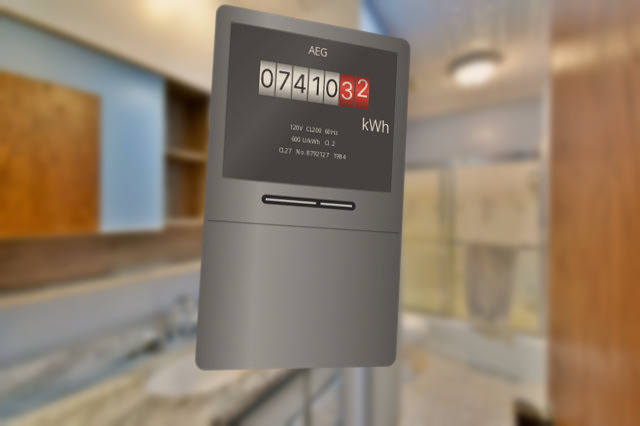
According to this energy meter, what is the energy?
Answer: 7410.32 kWh
